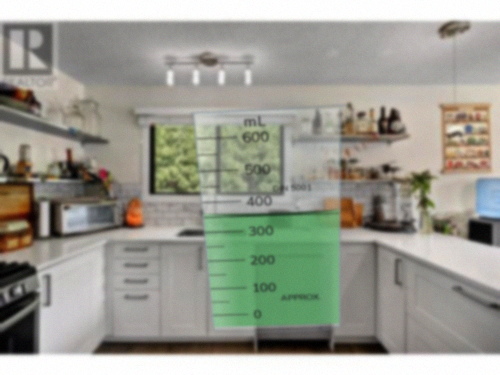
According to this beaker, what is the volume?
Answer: 350 mL
